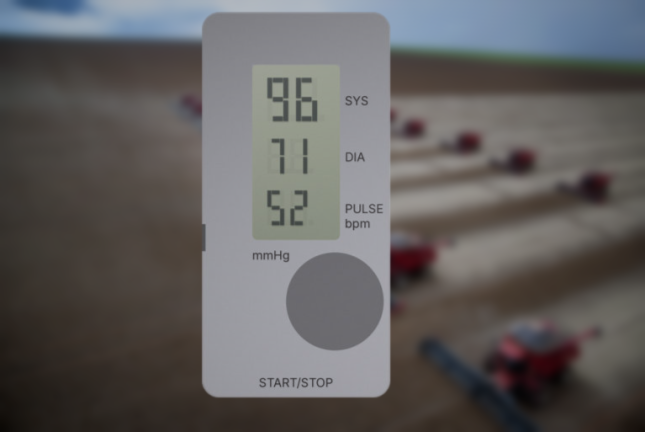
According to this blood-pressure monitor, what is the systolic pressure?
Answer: 96 mmHg
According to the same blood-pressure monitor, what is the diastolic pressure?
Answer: 71 mmHg
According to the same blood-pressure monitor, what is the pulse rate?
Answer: 52 bpm
